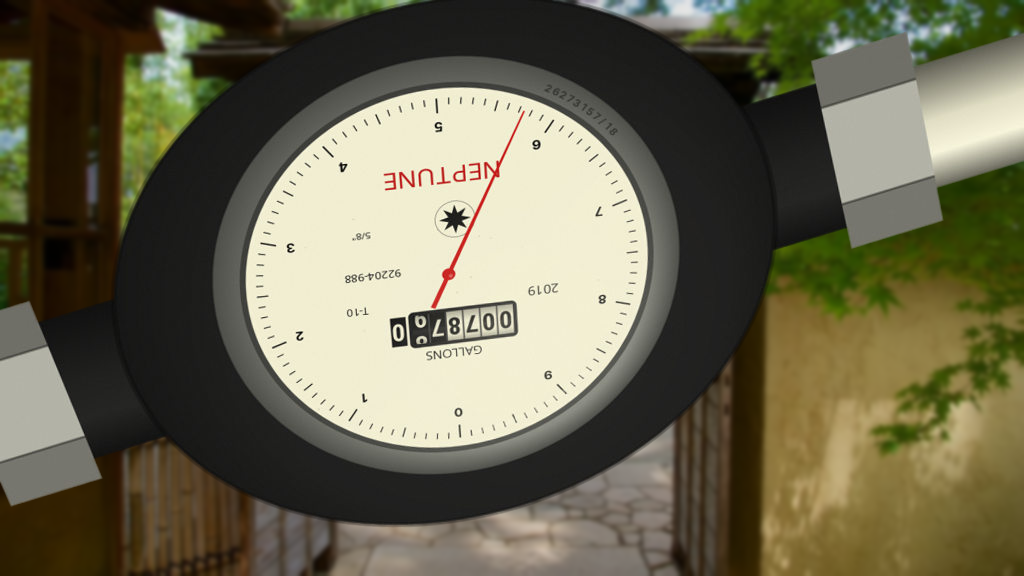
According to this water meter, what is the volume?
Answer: 78785.7 gal
